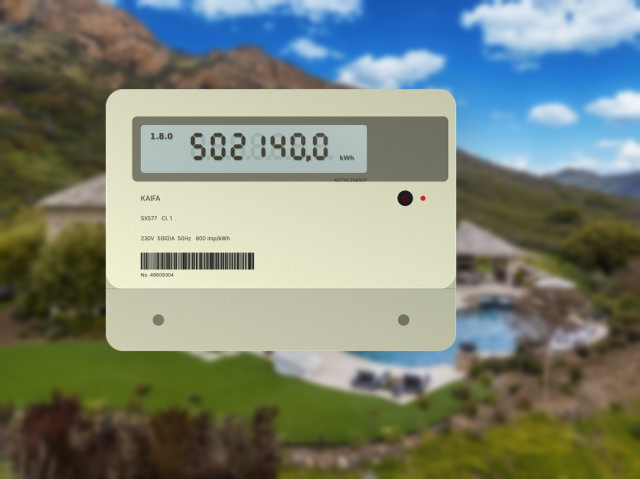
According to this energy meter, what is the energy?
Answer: 502140.0 kWh
